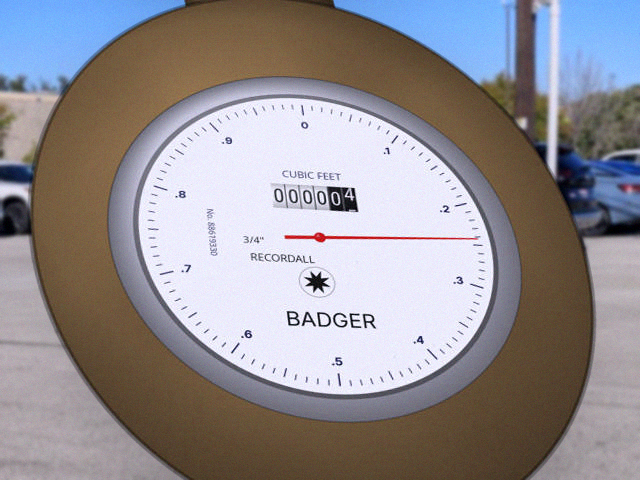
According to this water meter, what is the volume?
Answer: 4.24 ft³
